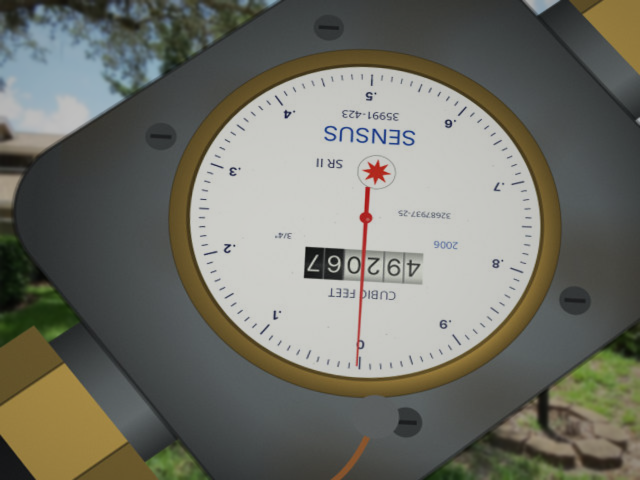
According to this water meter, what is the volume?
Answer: 492067.00 ft³
